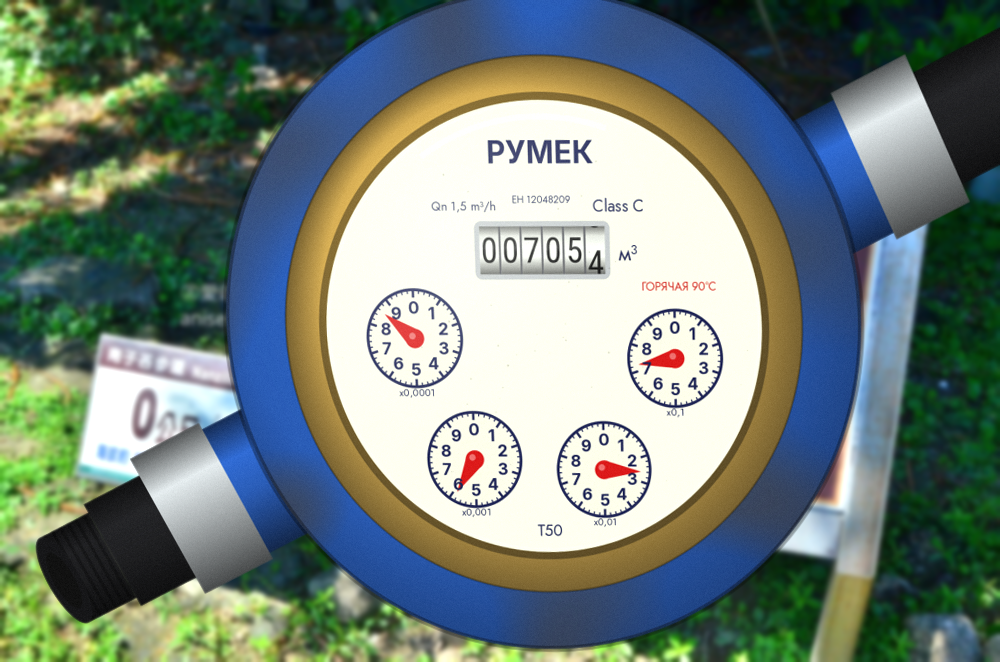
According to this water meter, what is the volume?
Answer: 7053.7258 m³
